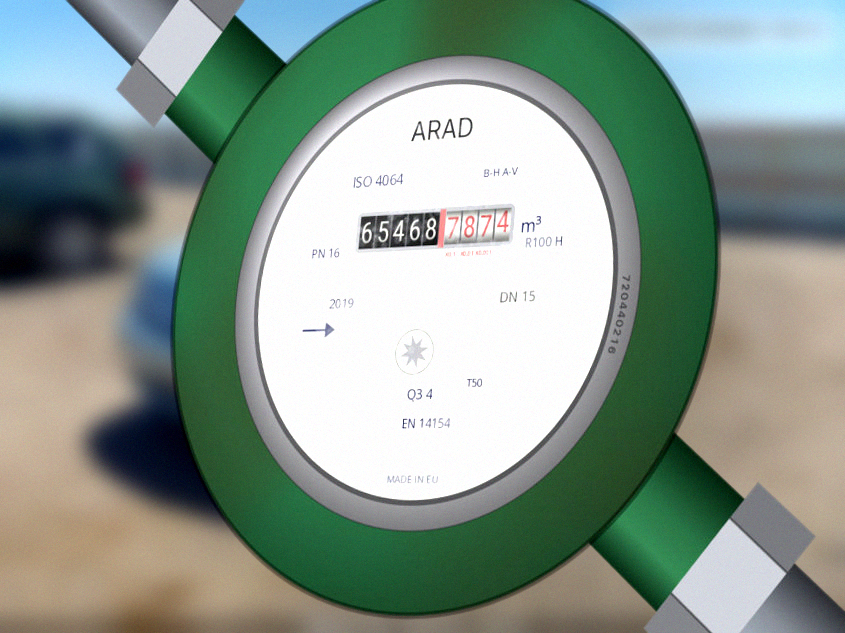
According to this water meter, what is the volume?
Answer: 65468.7874 m³
